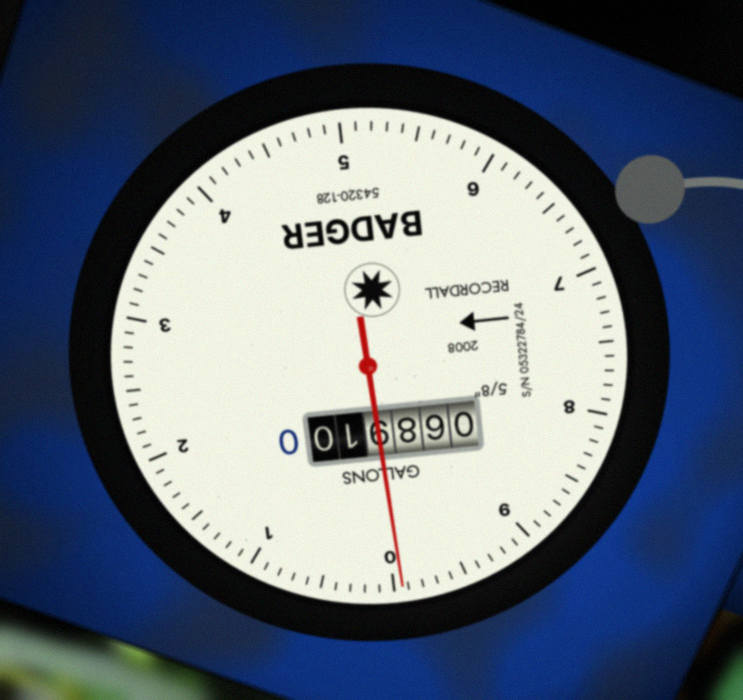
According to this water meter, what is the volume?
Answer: 689099.9 gal
